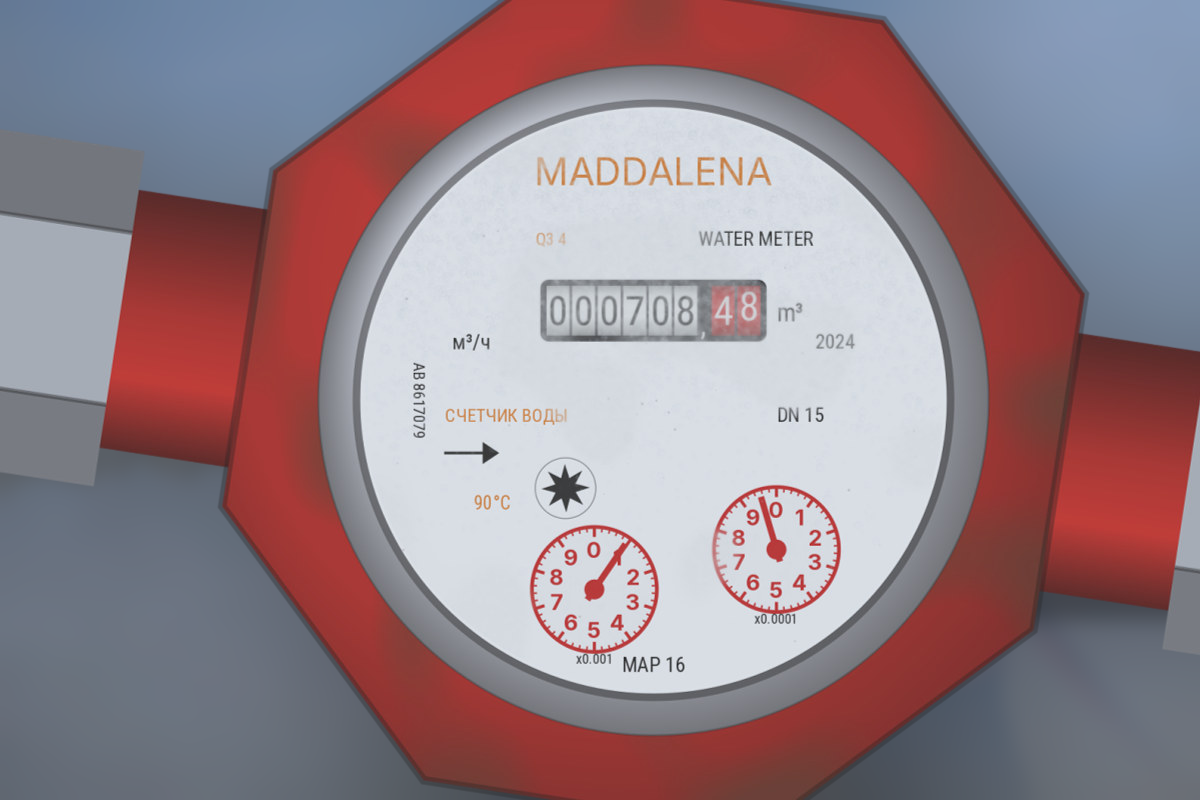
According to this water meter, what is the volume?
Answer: 708.4809 m³
